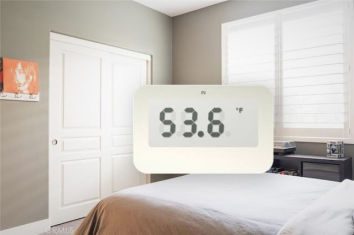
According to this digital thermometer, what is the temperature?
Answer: 53.6 °F
